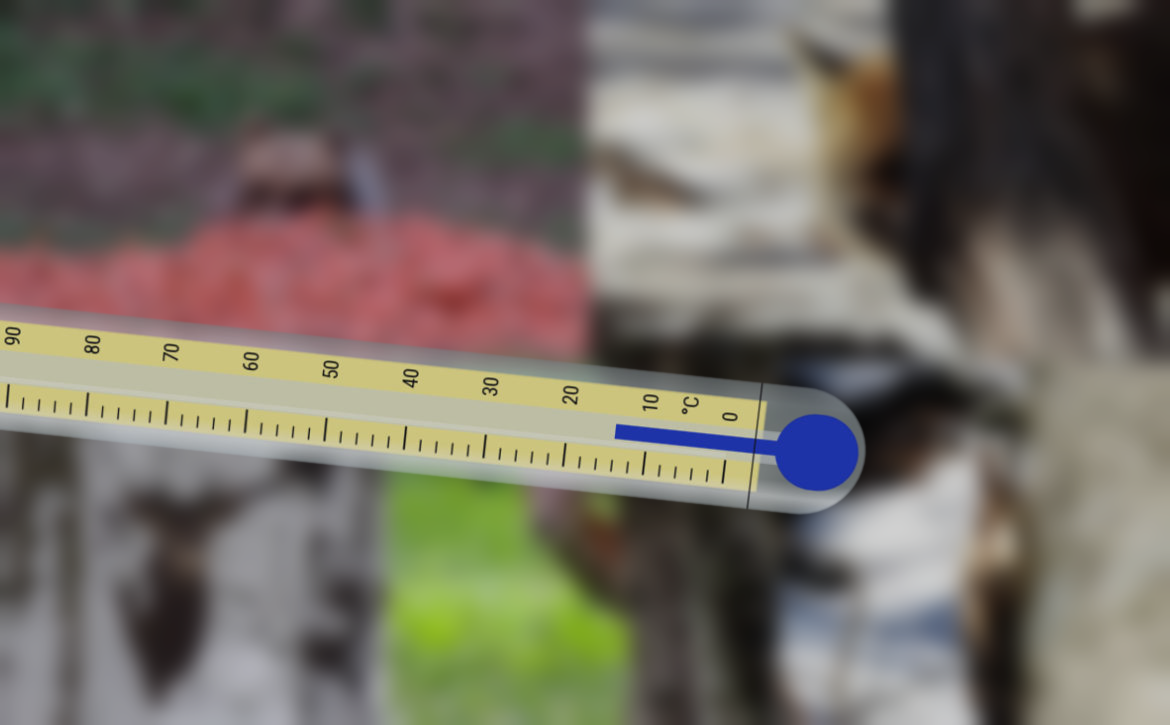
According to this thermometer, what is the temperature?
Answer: 14 °C
